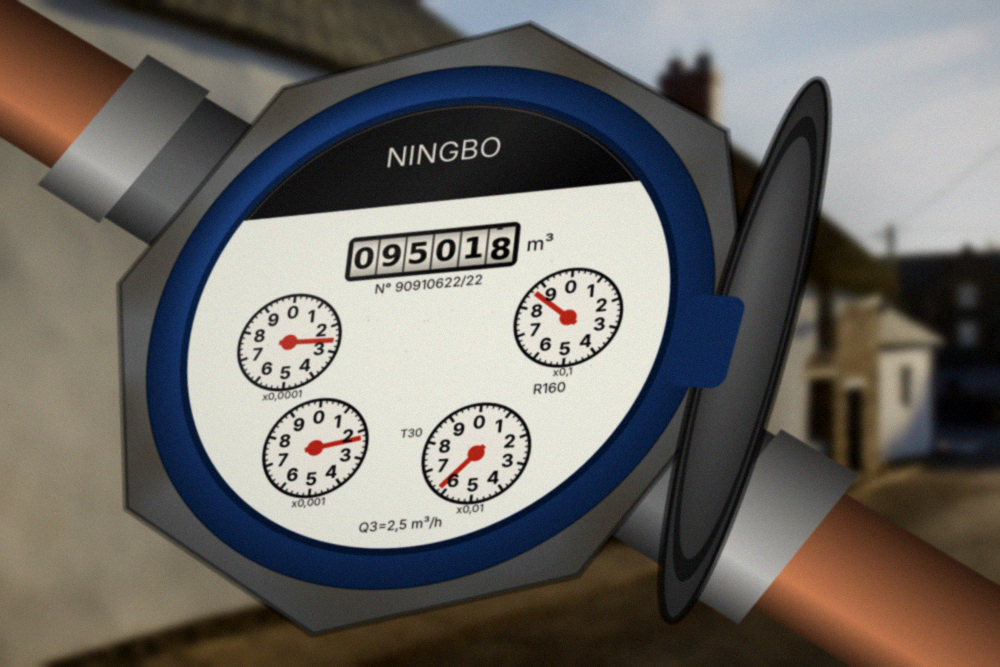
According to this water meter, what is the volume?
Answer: 95017.8622 m³
